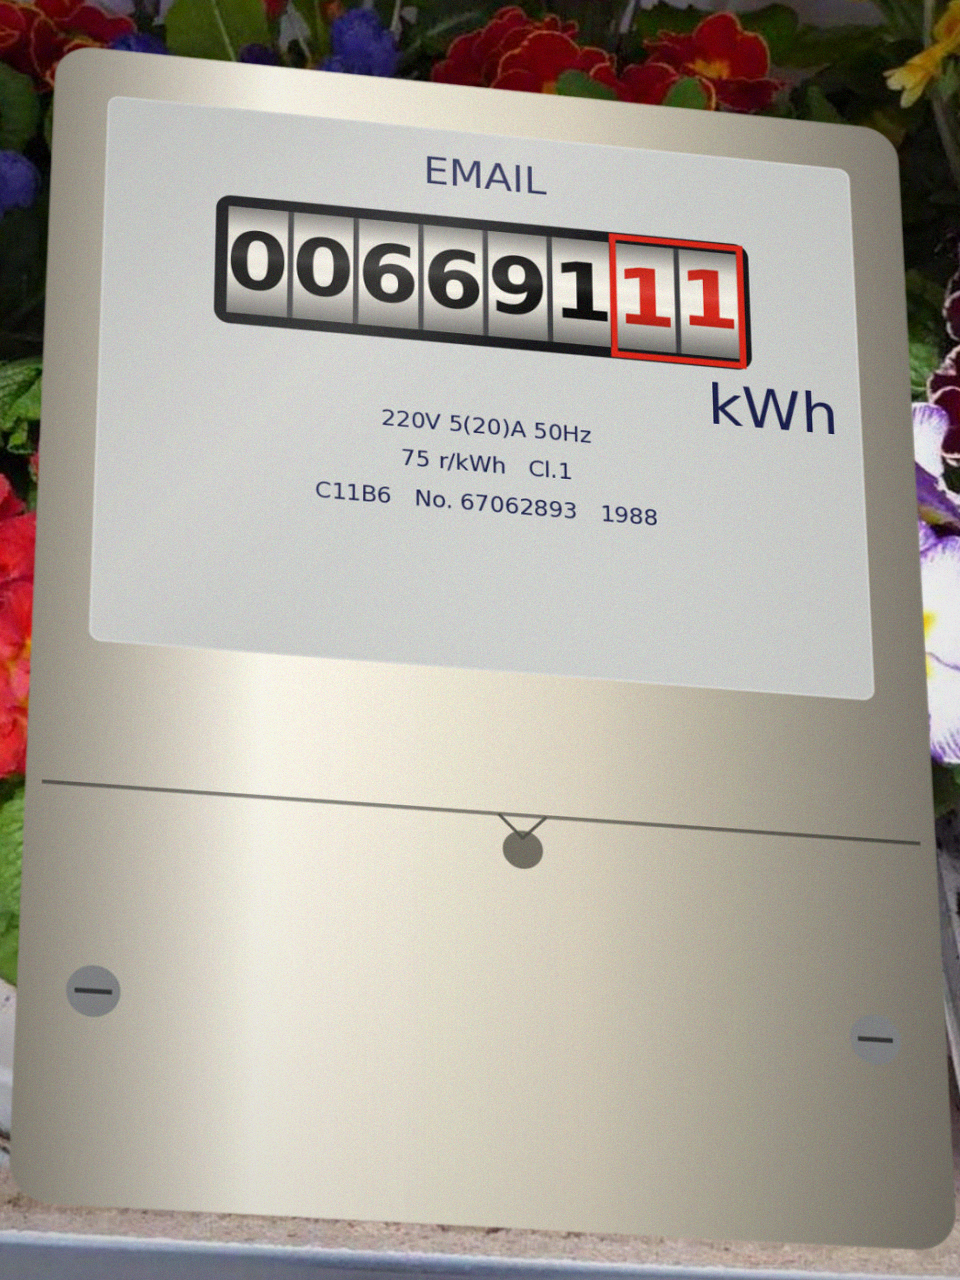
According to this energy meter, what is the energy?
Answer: 6691.11 kWh
